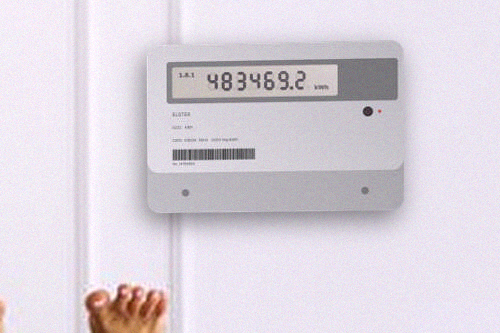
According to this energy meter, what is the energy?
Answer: 483469.2 kWh
